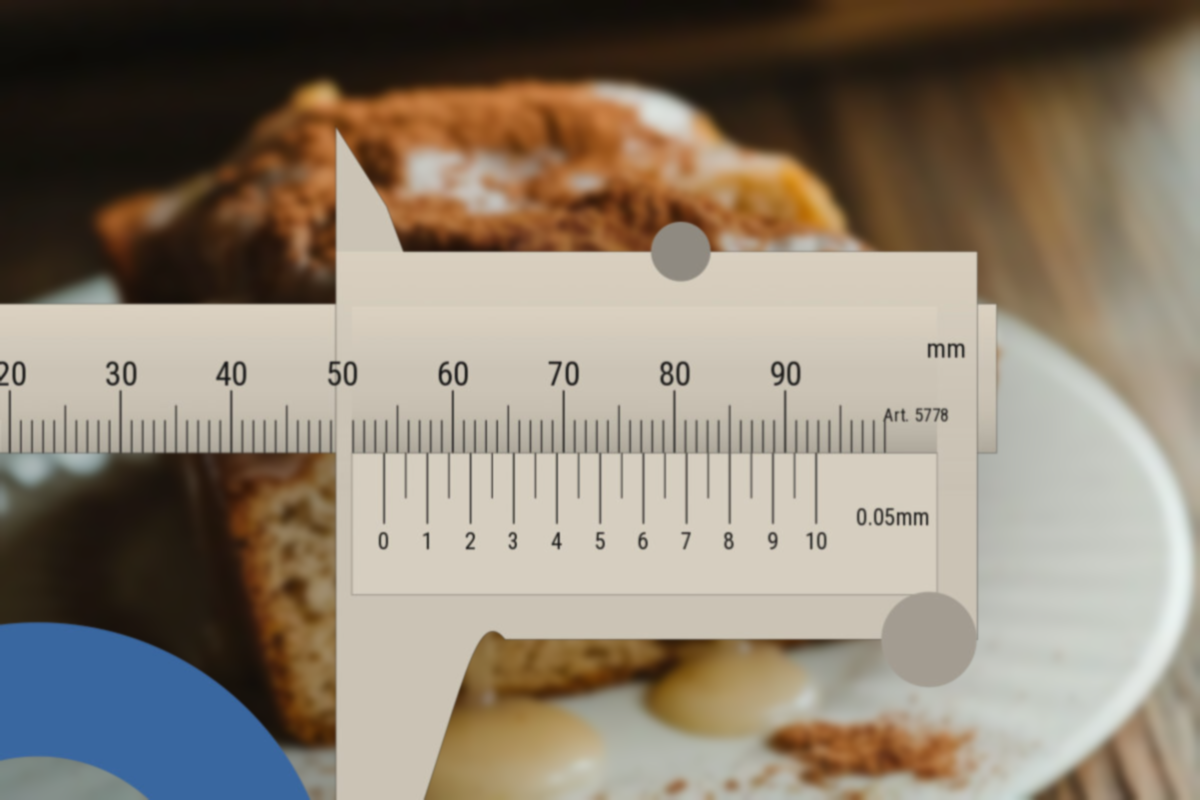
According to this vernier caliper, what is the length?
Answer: 53.8 mm
